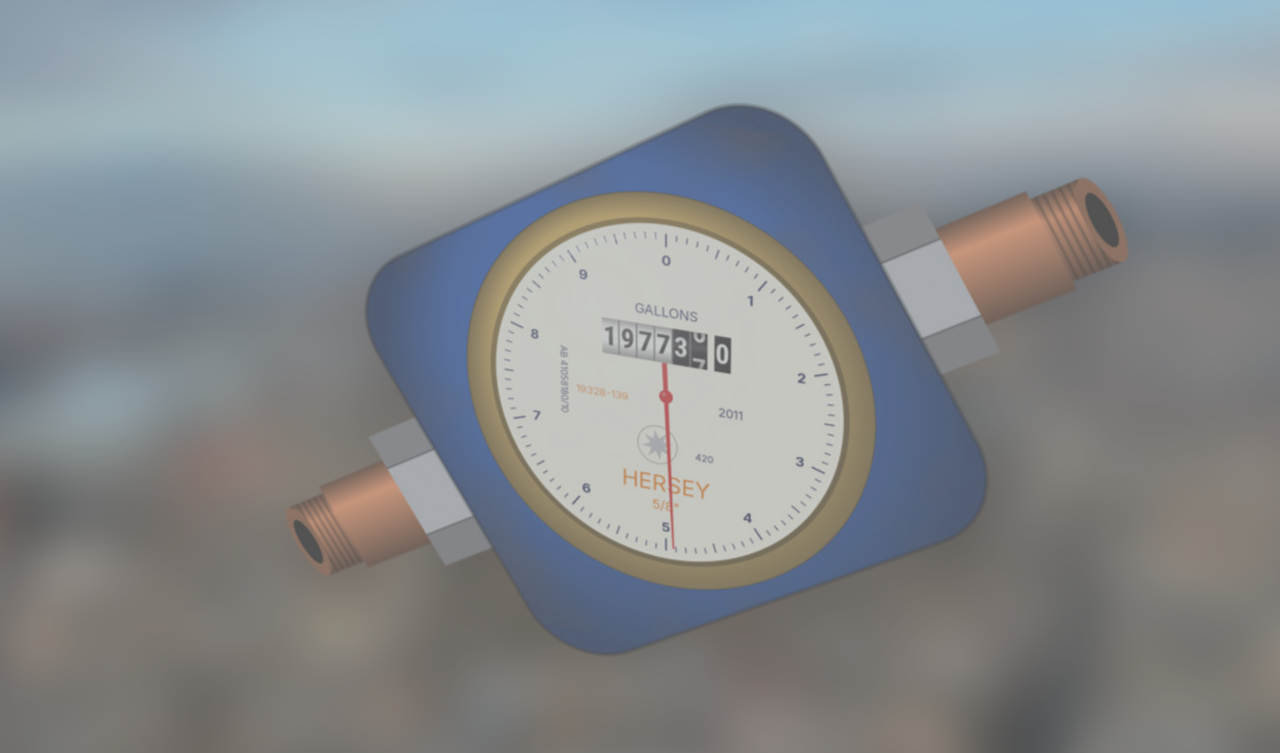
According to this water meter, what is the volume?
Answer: 1977364.9 gal
